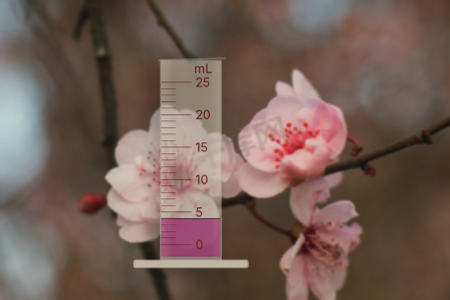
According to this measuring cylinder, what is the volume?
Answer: 4 mL
